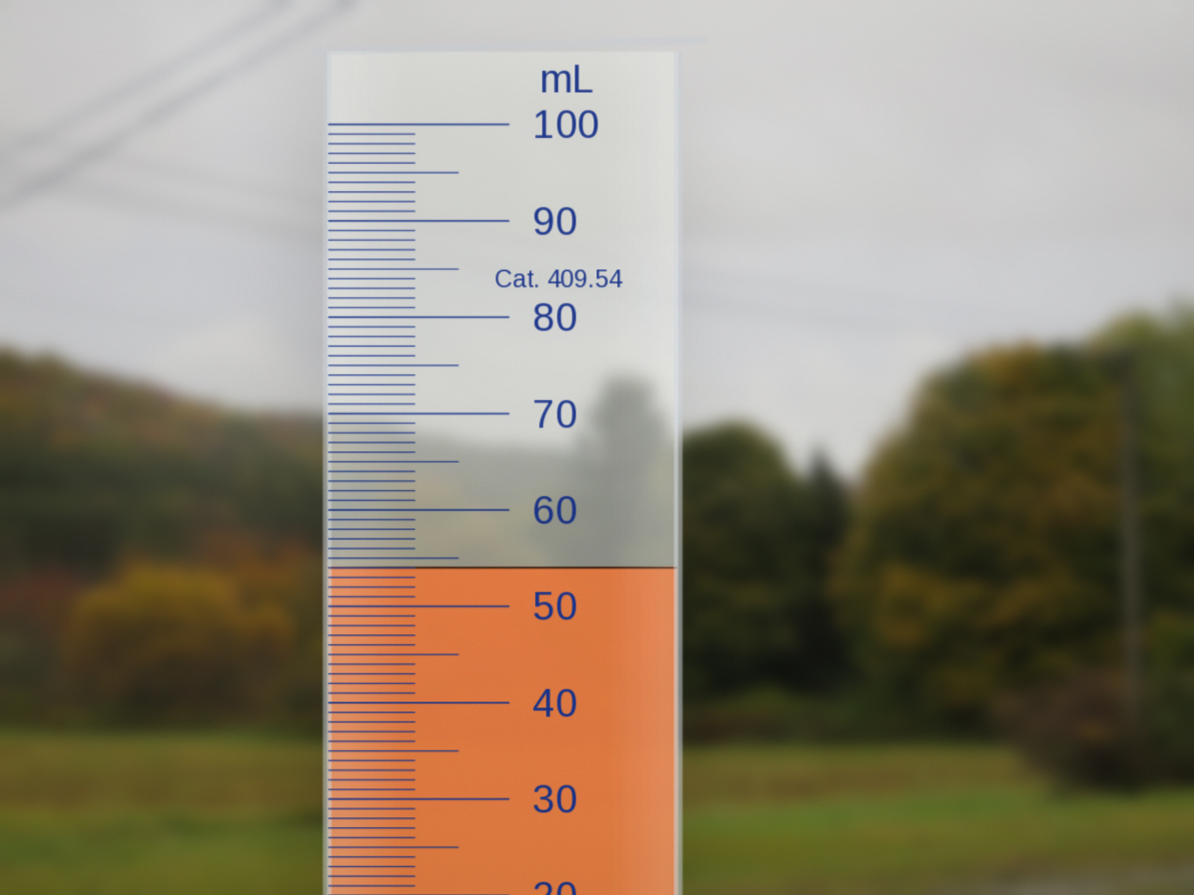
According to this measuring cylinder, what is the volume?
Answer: 54 mL
